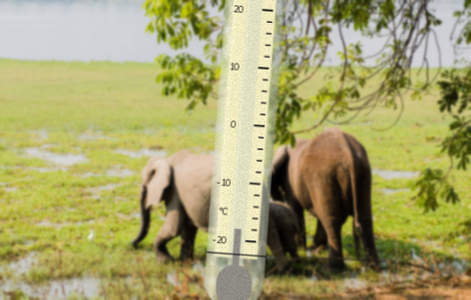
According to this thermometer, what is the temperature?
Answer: -18 °C
